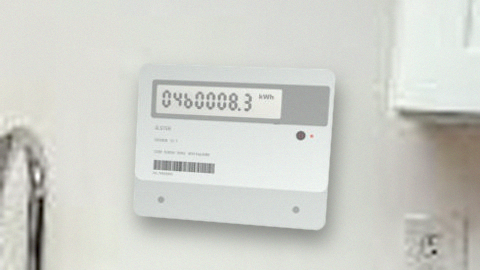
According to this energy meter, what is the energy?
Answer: 460008.3 kWh
